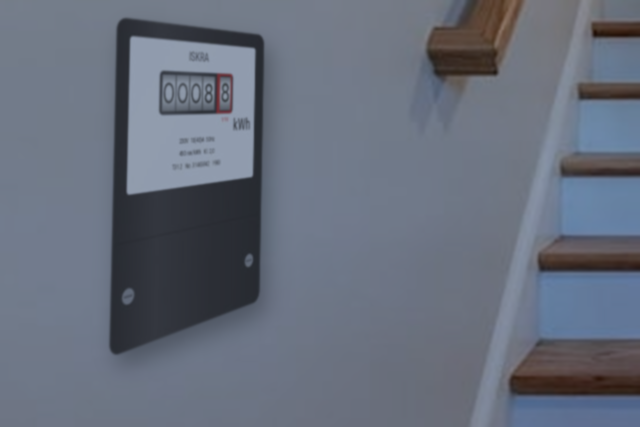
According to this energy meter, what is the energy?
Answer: 8.8 kWh
